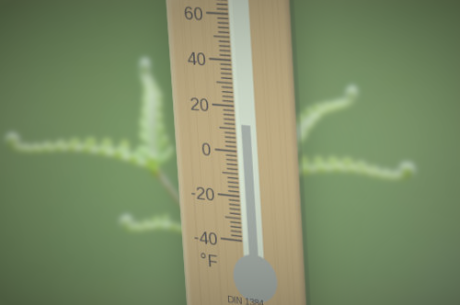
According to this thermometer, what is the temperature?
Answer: 12 °F
